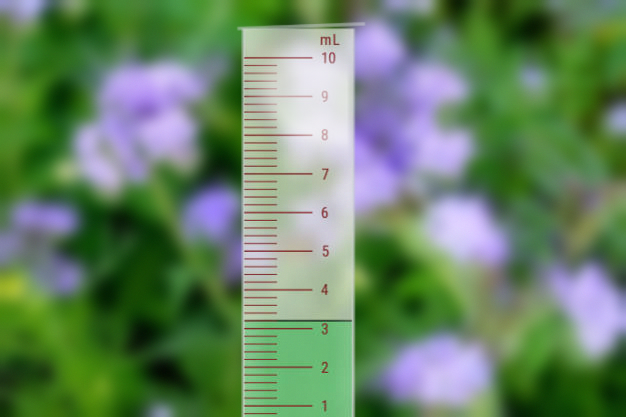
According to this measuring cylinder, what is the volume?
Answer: 3.2 mL
